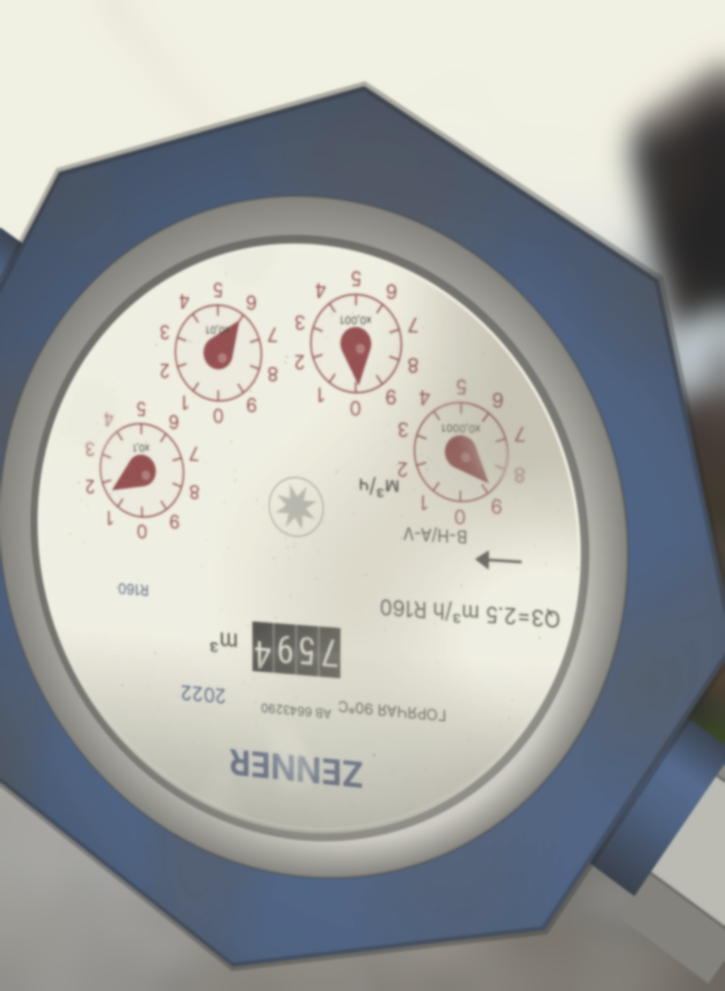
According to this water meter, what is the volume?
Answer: 7594.1598 m³
